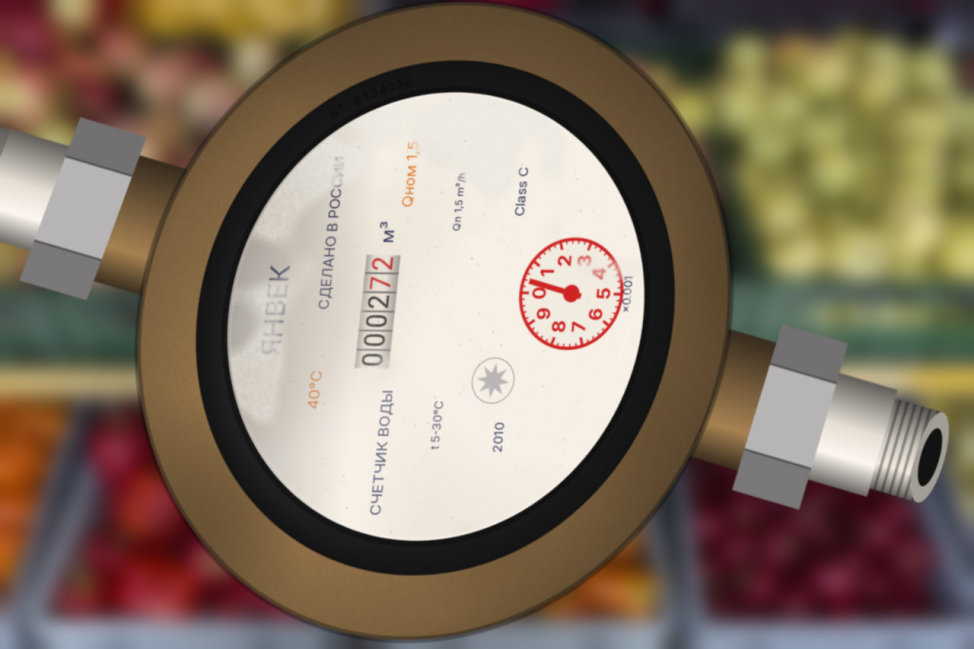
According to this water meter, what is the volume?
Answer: 2.720 m³
